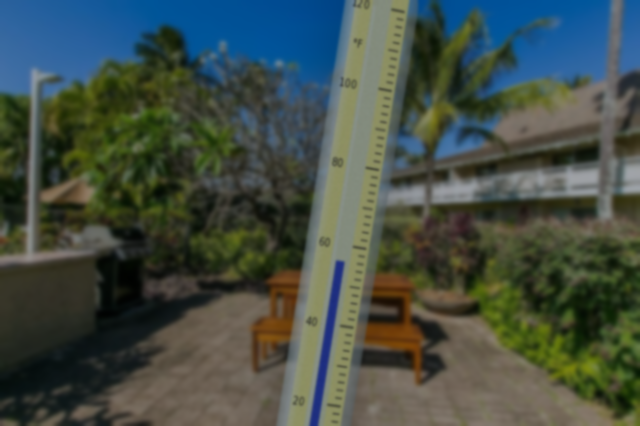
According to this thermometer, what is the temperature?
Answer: 56 °F
